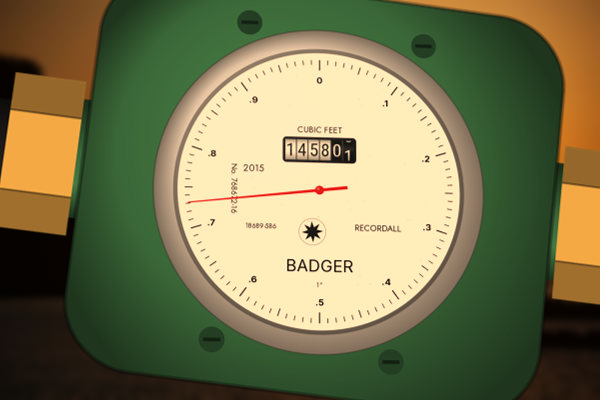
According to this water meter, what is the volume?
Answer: 145800.73 ft³
